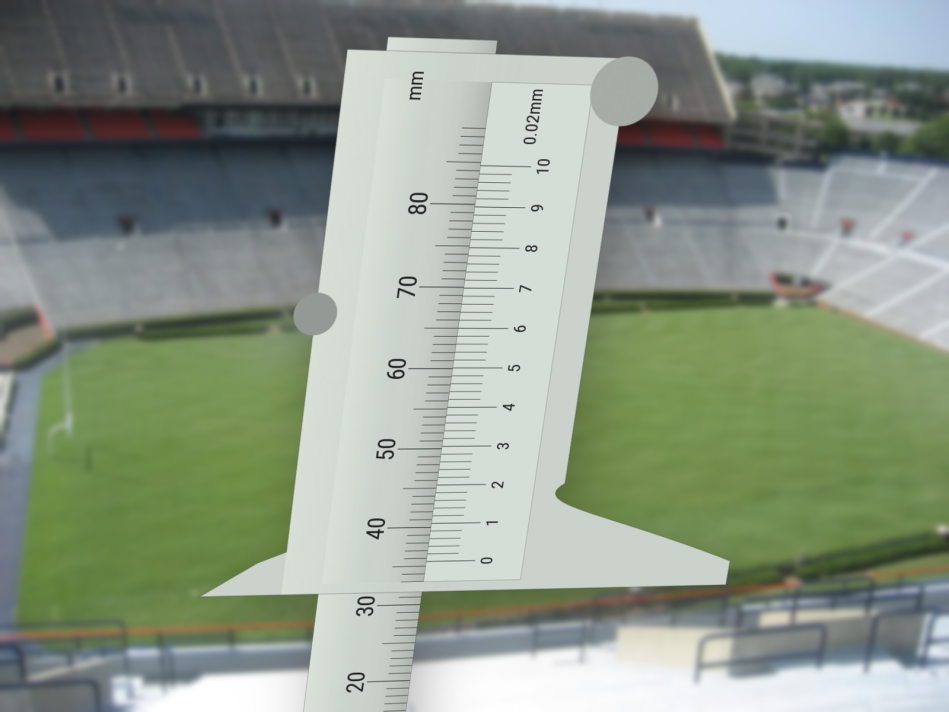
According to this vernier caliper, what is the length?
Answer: 35.6 mm
